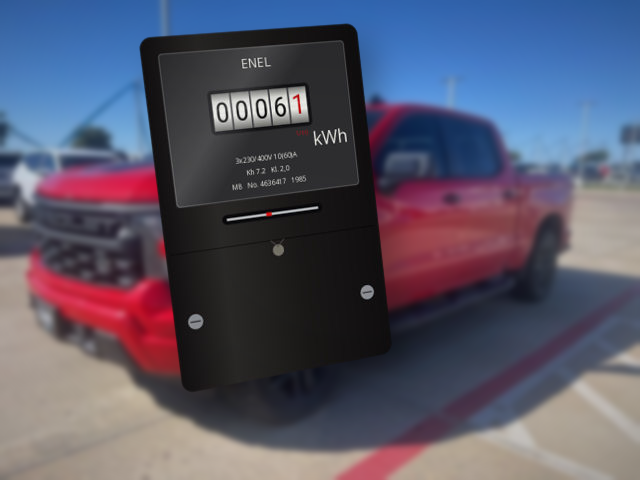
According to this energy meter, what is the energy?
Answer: 6.1 kWh
